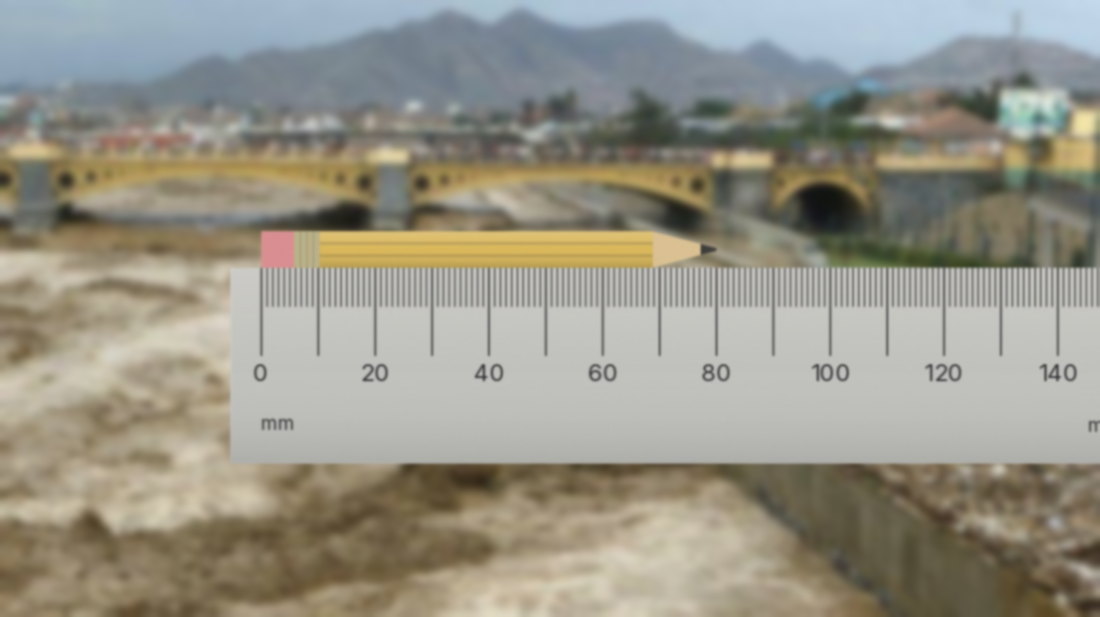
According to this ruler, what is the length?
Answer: 80 mm
